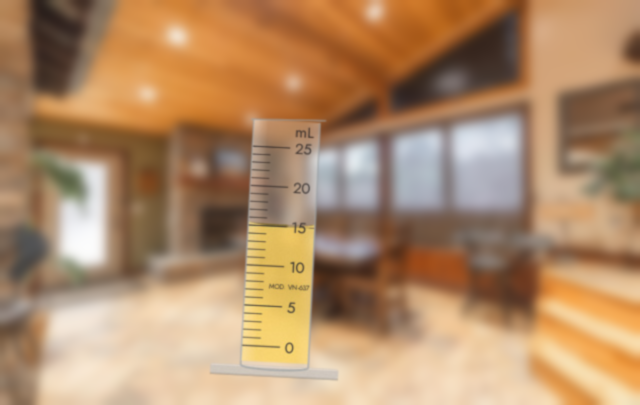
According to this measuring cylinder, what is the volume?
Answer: 15 mL
